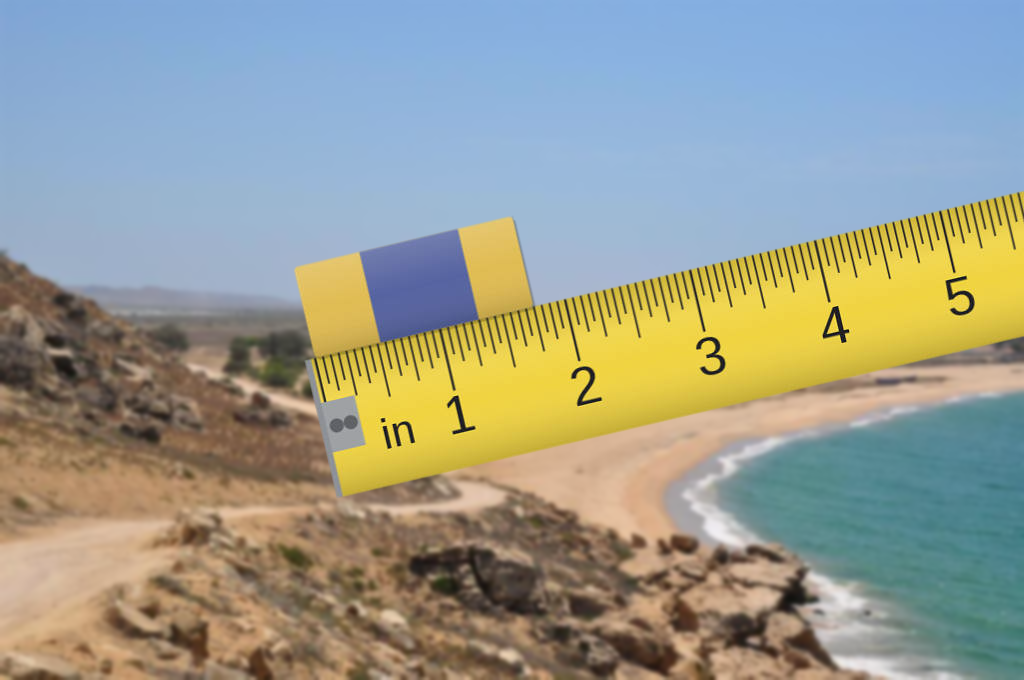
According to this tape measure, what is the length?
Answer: 1.75 in
